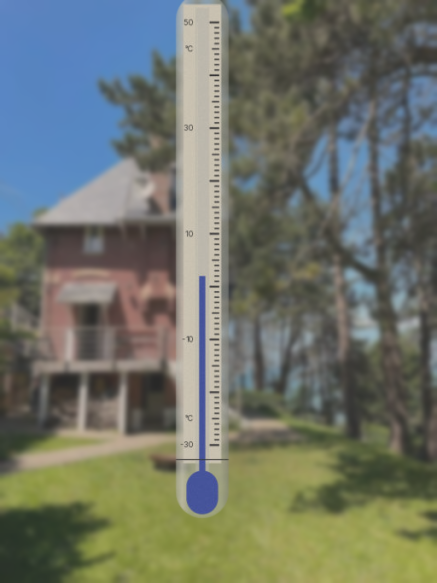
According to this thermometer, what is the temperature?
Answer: 2 °C
